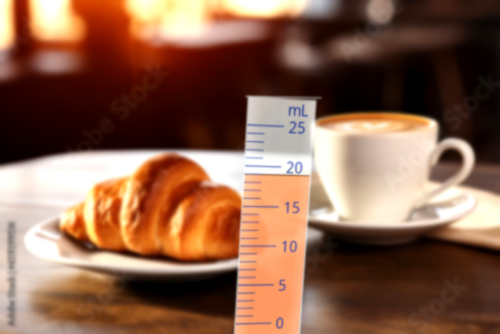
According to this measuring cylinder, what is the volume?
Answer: 19 mL
